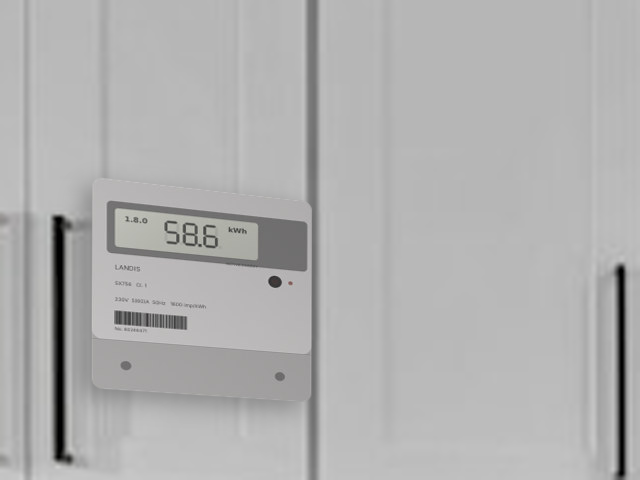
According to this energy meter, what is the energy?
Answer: 58.6 kWh
